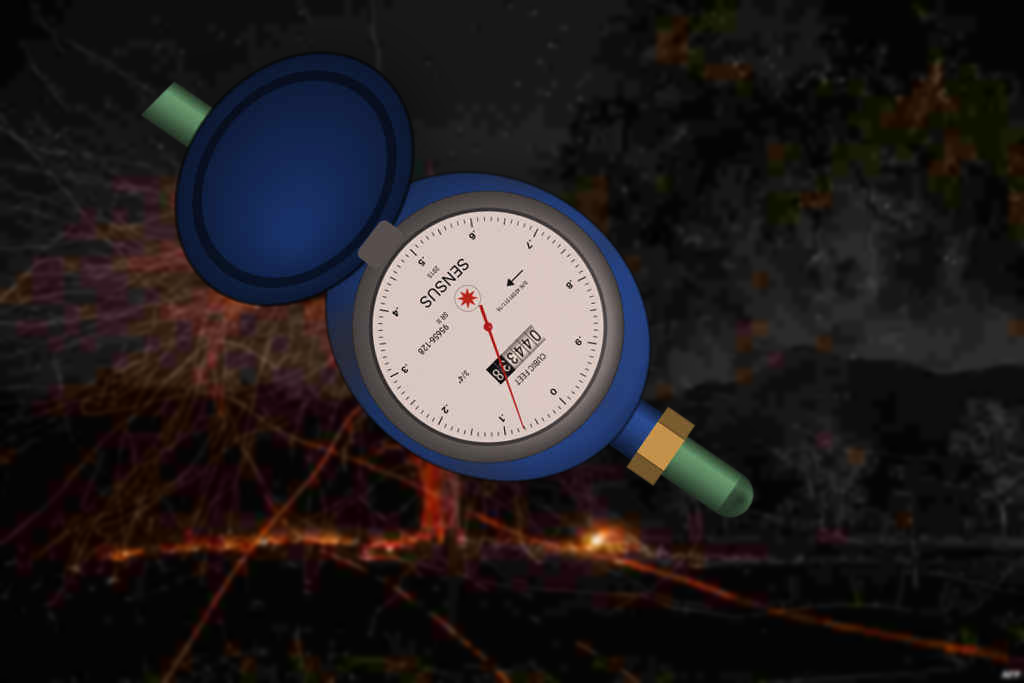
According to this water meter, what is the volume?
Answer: 44338.07 ft³
